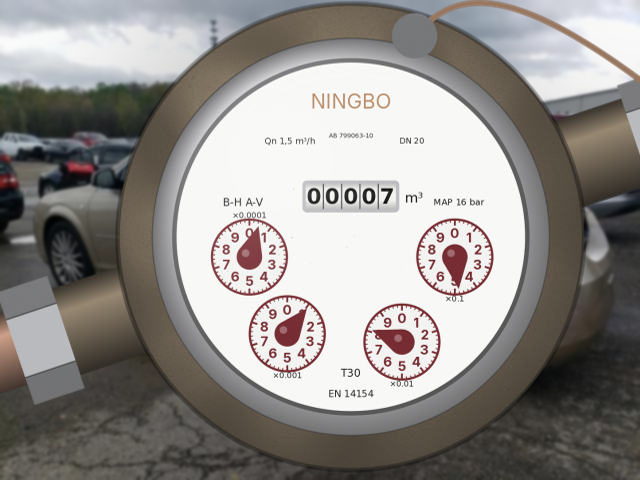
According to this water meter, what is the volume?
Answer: 7.4810 m³
